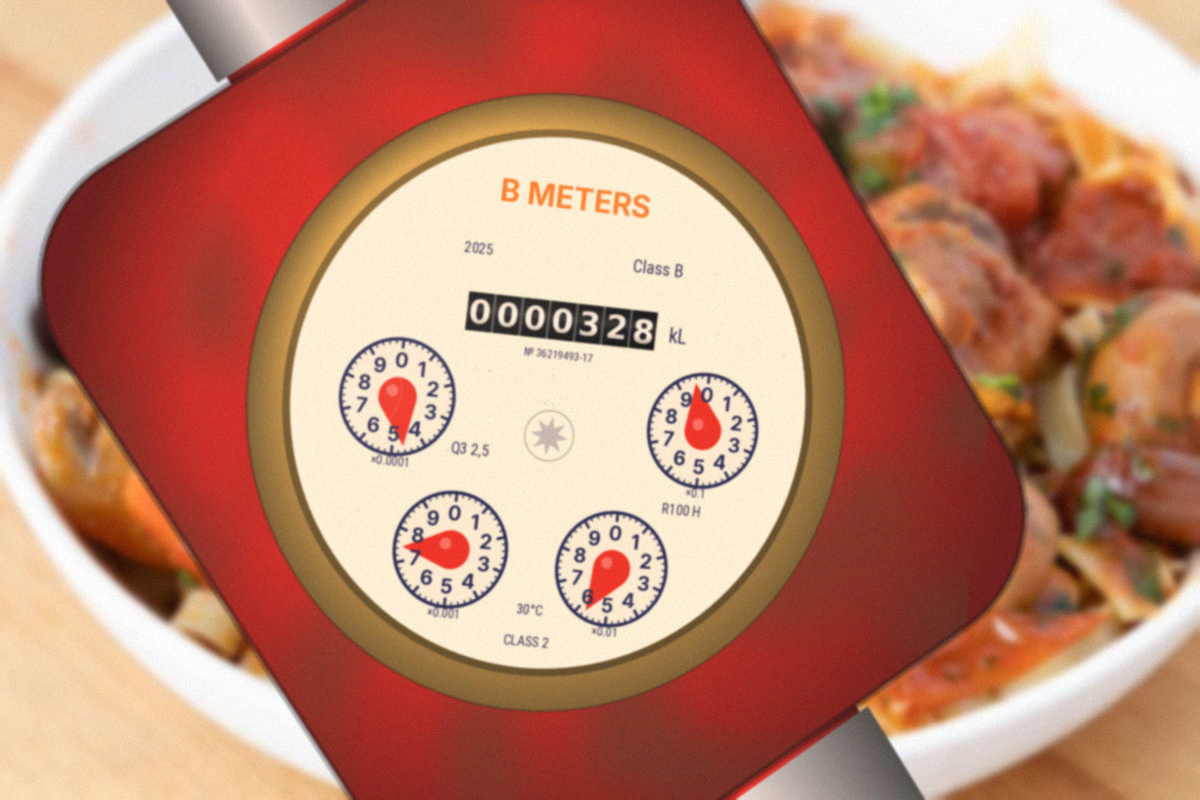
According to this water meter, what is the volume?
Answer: 327.9574 kL
